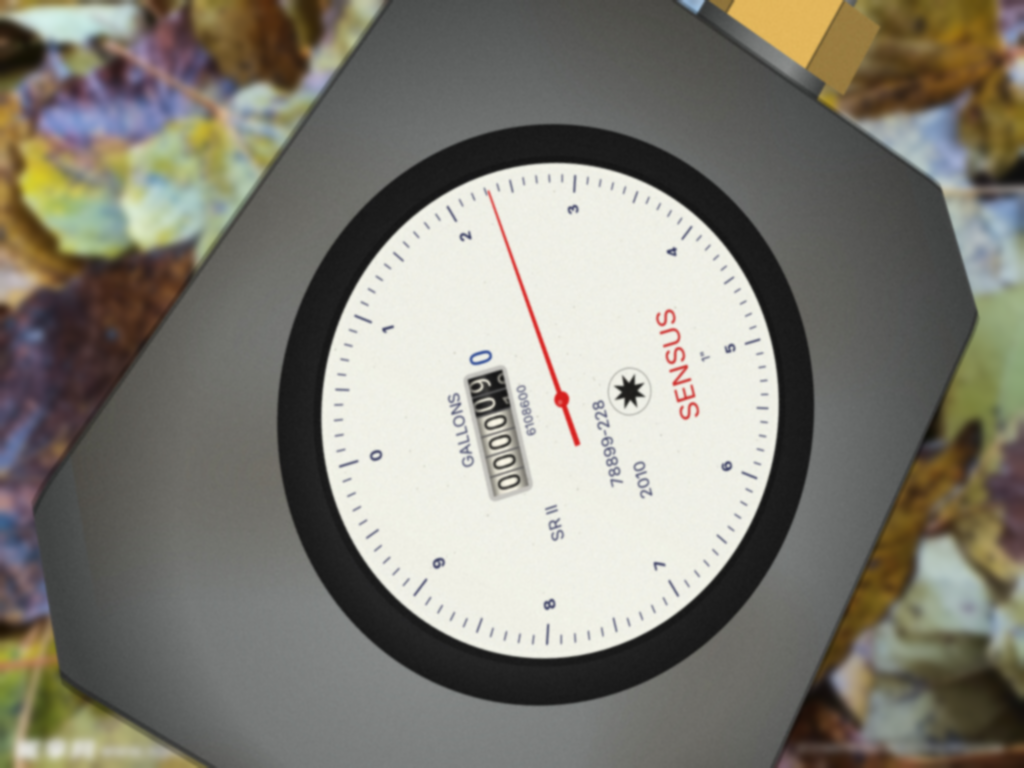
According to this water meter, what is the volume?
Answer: 92.3 gal
